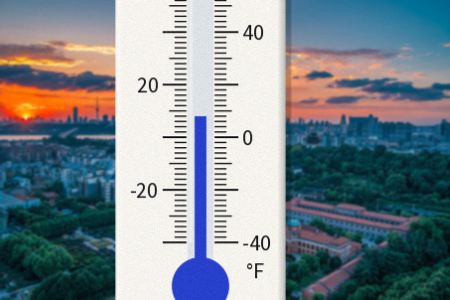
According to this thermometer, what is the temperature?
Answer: 8 °F
